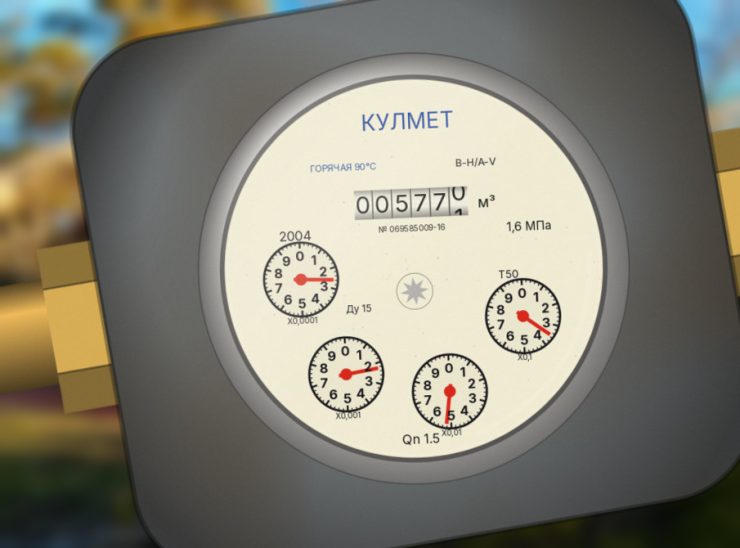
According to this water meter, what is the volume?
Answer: 5770.3522 m³
